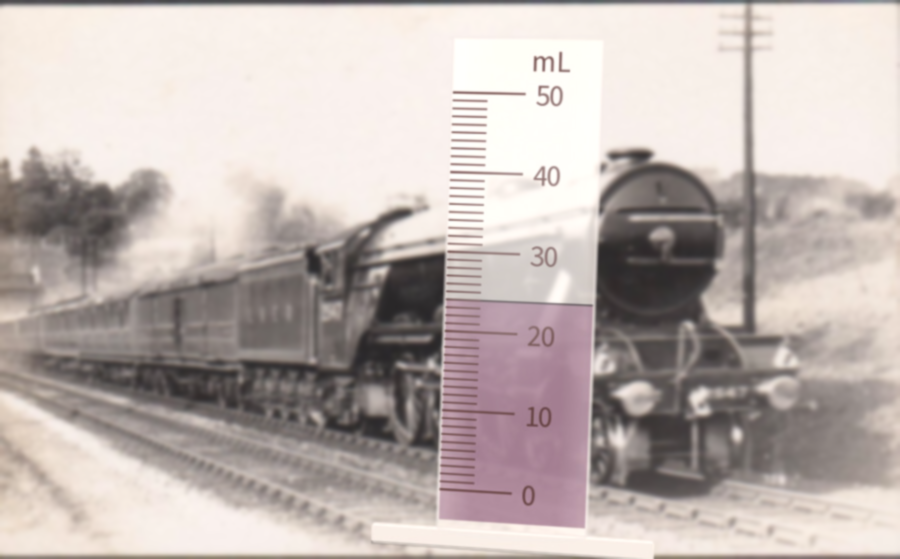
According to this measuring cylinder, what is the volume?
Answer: 24 mL
